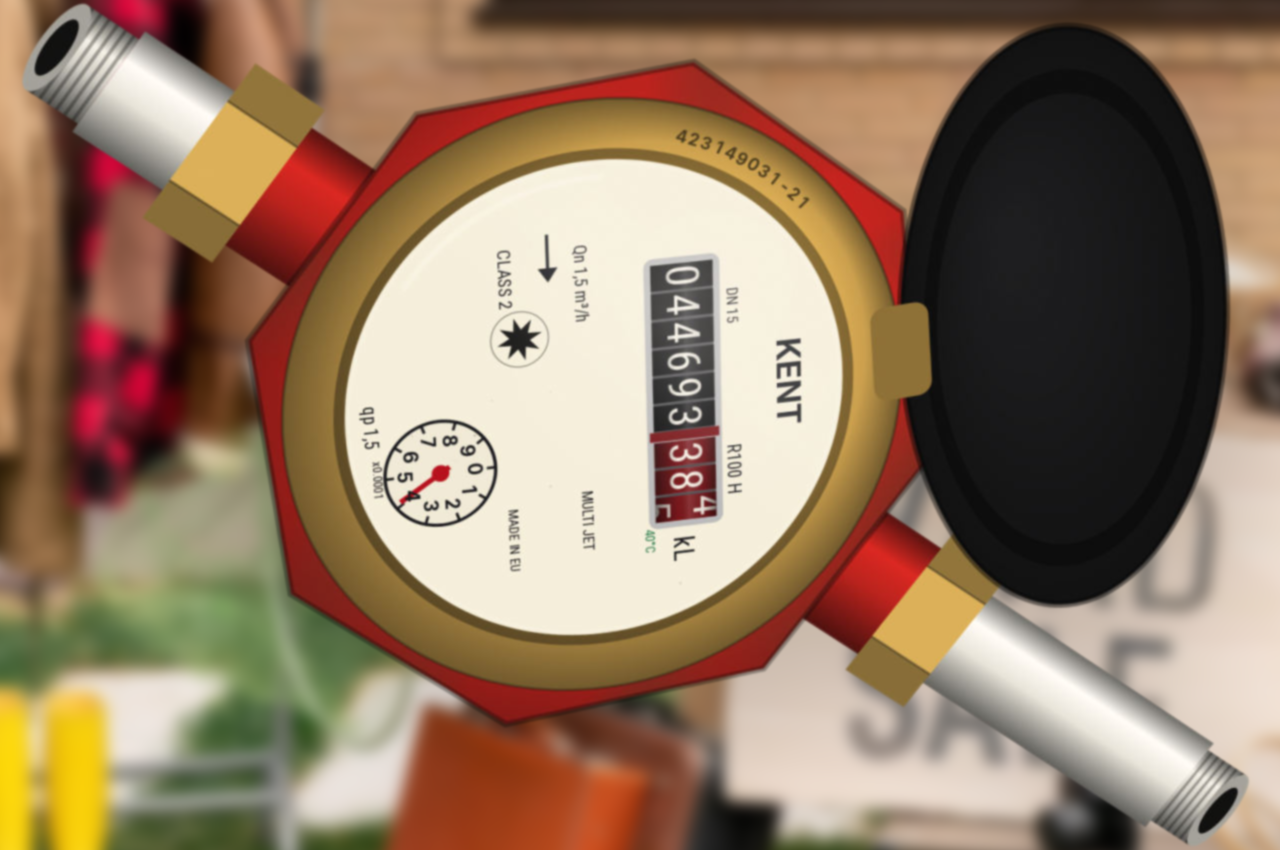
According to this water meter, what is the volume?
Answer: 44693.3844 kL
